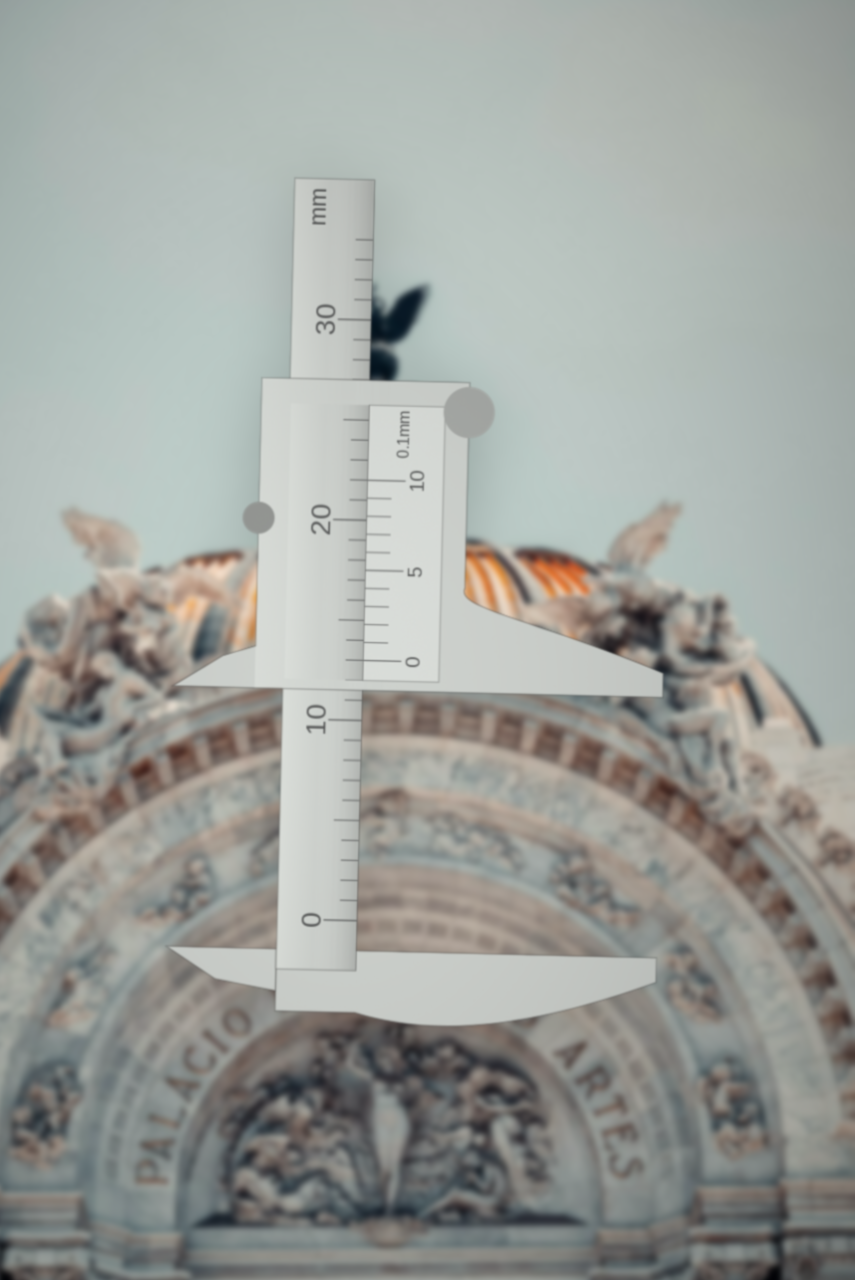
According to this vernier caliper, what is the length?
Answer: 13.0 mm
